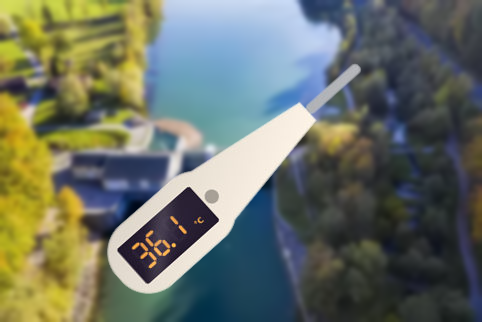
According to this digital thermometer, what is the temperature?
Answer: 36.1 °C
